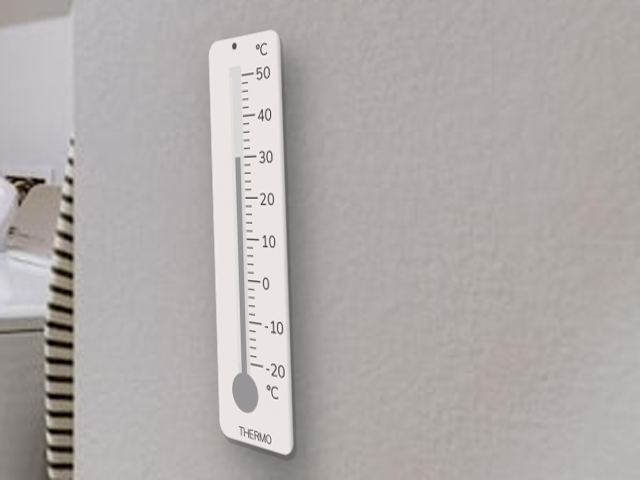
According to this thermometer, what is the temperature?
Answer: 30 °C
